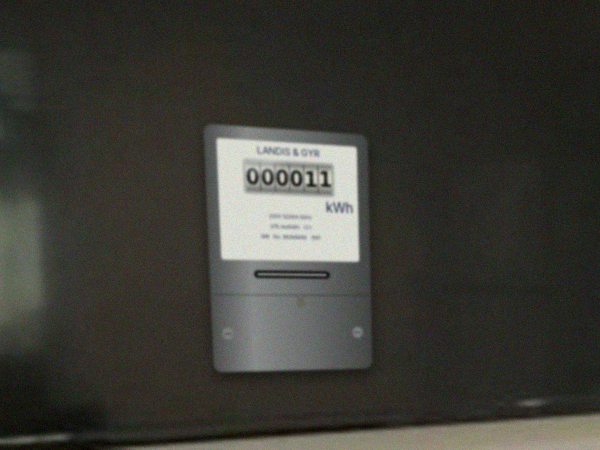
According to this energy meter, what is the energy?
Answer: 11 kWh
